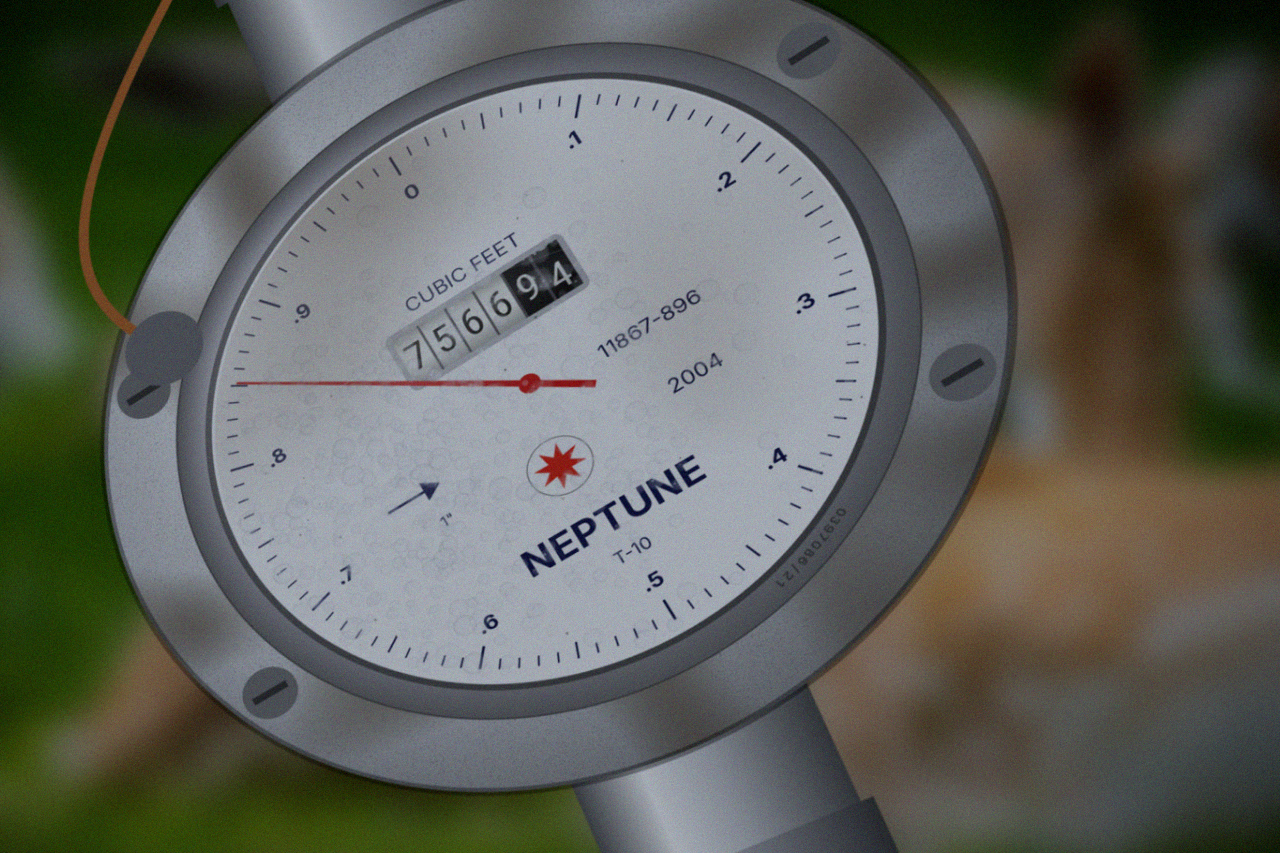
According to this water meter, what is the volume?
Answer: 756693.85 ft³
